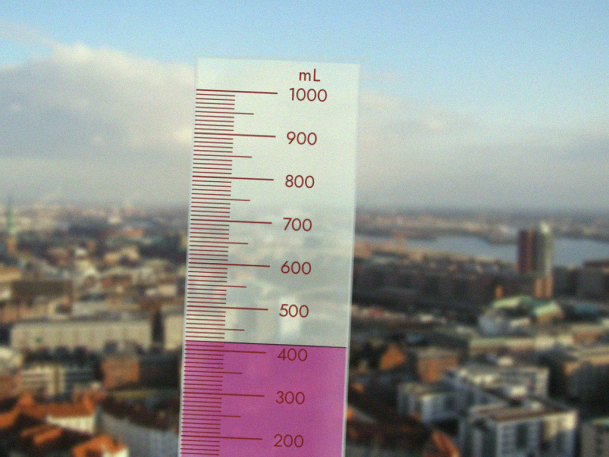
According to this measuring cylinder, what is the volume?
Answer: 420 mL
